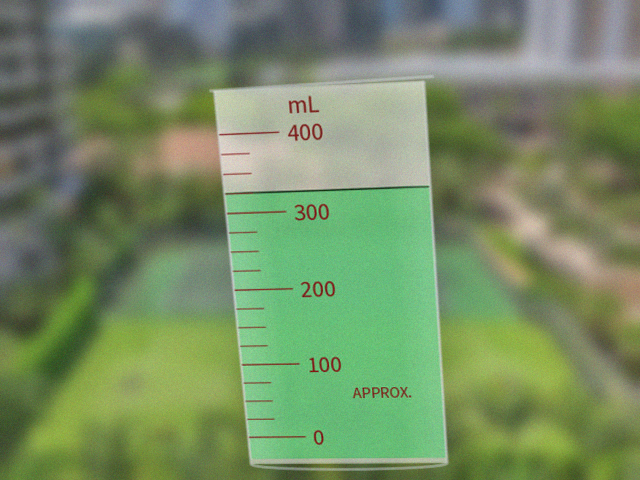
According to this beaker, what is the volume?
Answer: 325 mL
